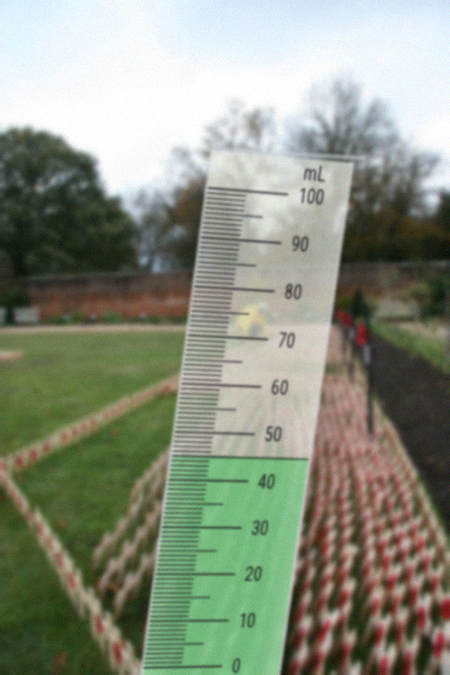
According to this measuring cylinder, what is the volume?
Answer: 45 mL
